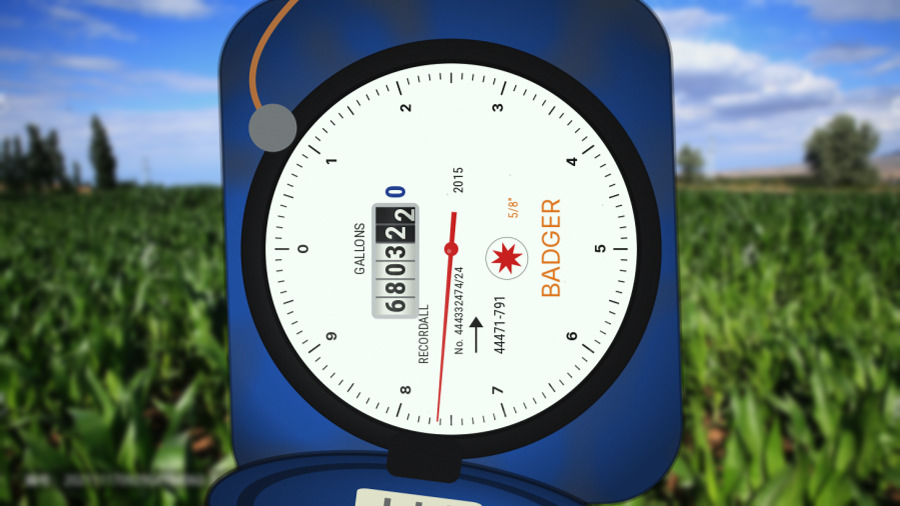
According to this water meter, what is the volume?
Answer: 6803217.6 gal
